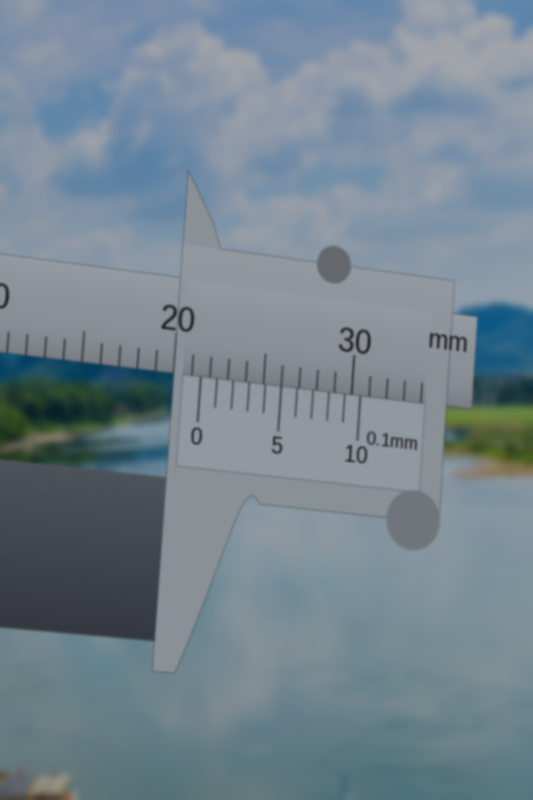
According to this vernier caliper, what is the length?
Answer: 21.5 mm
